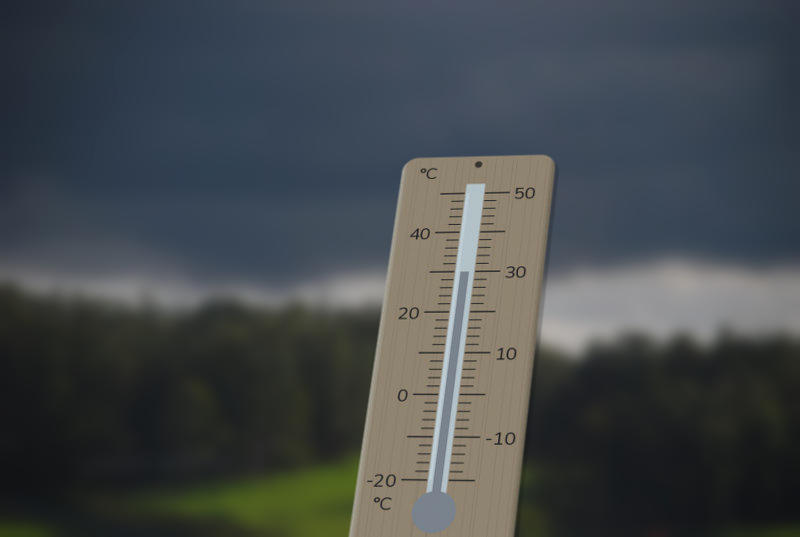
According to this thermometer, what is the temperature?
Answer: 30 °C
